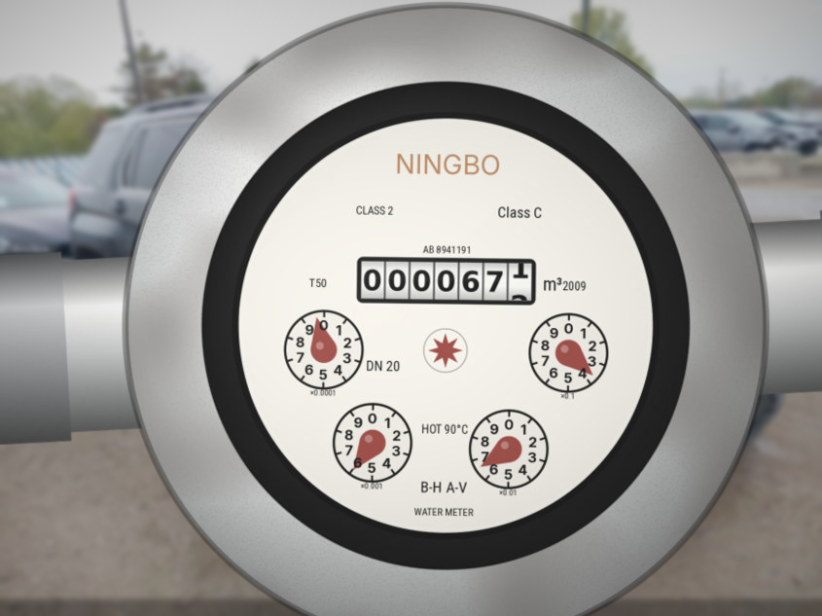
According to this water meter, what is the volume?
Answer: 671.3659 m³
